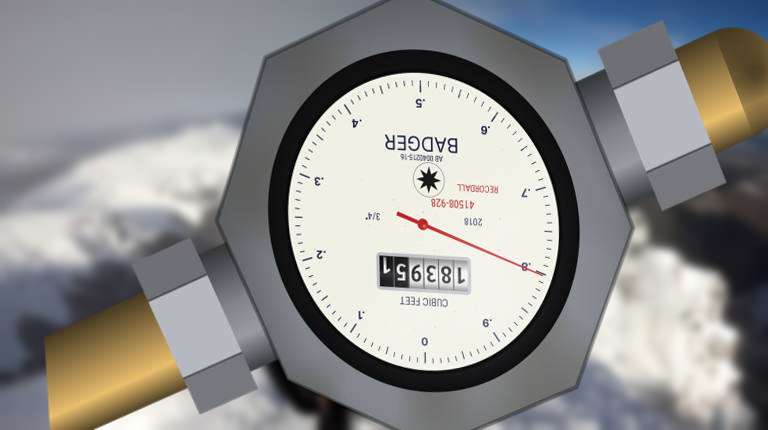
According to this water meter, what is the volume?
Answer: 183950.80 ft³
